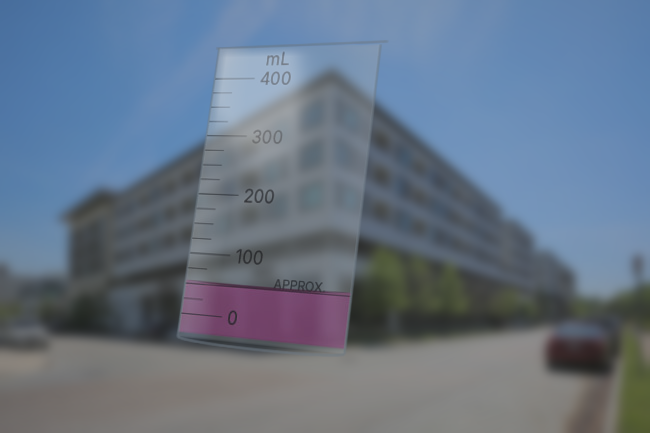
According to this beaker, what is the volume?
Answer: 50 mL
